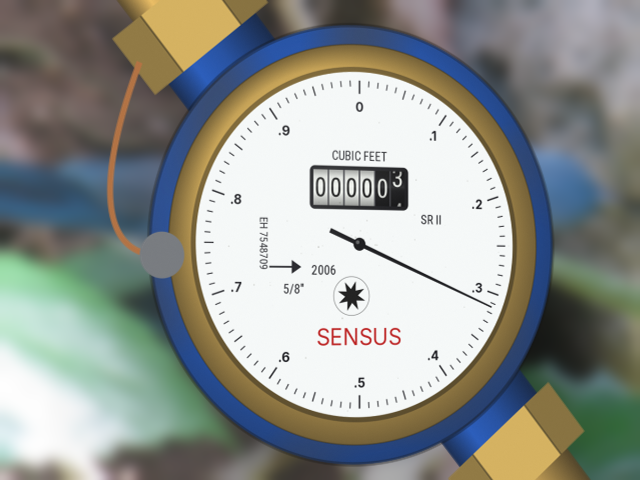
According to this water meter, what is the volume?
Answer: 3.31 ft³
